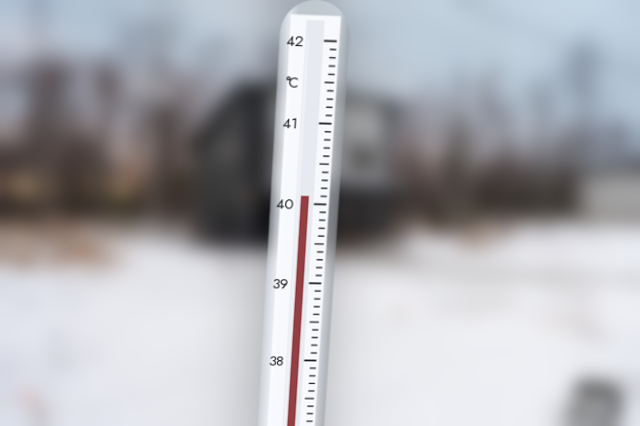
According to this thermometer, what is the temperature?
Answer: 40.1 °C
